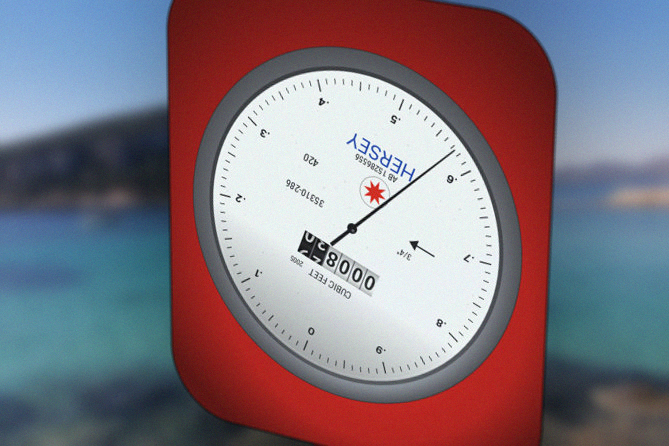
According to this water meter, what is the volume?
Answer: 829.57 ft³
